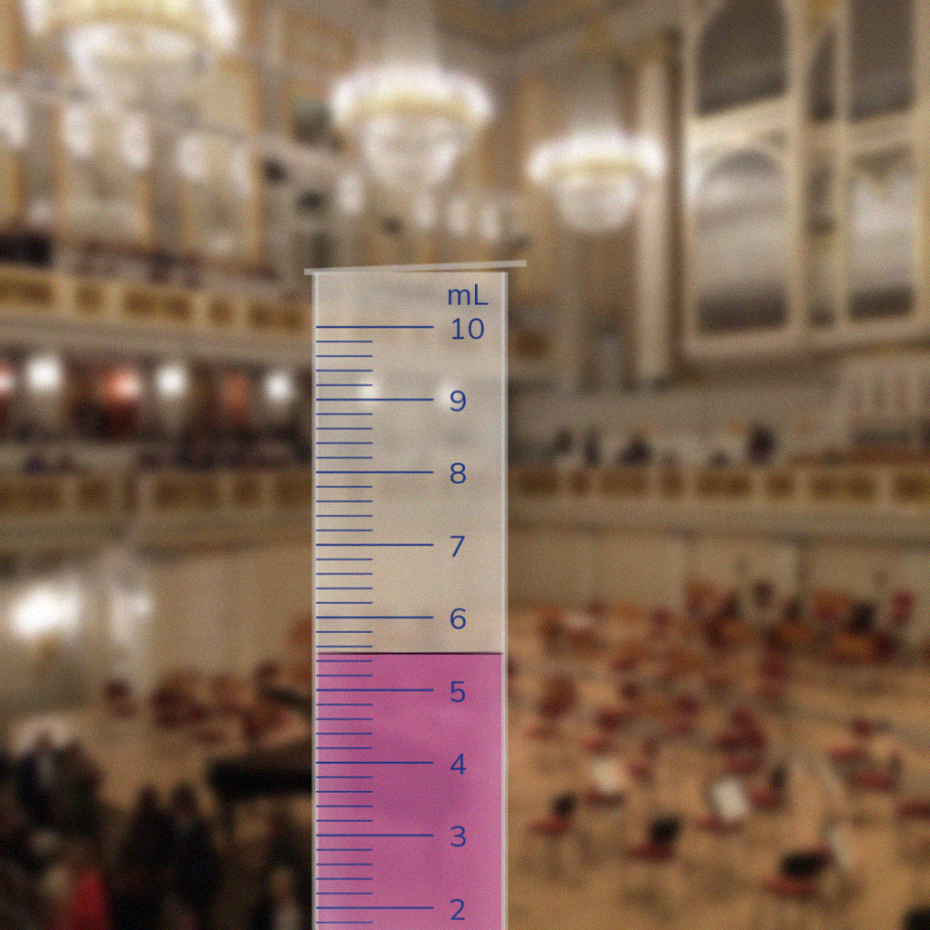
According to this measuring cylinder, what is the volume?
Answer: 5.5 mL
